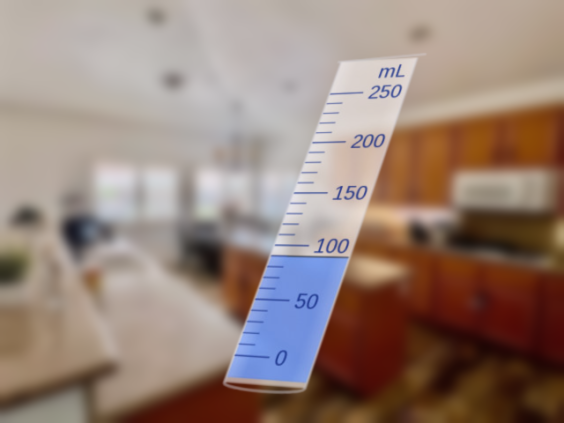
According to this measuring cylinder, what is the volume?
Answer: 90 mL
